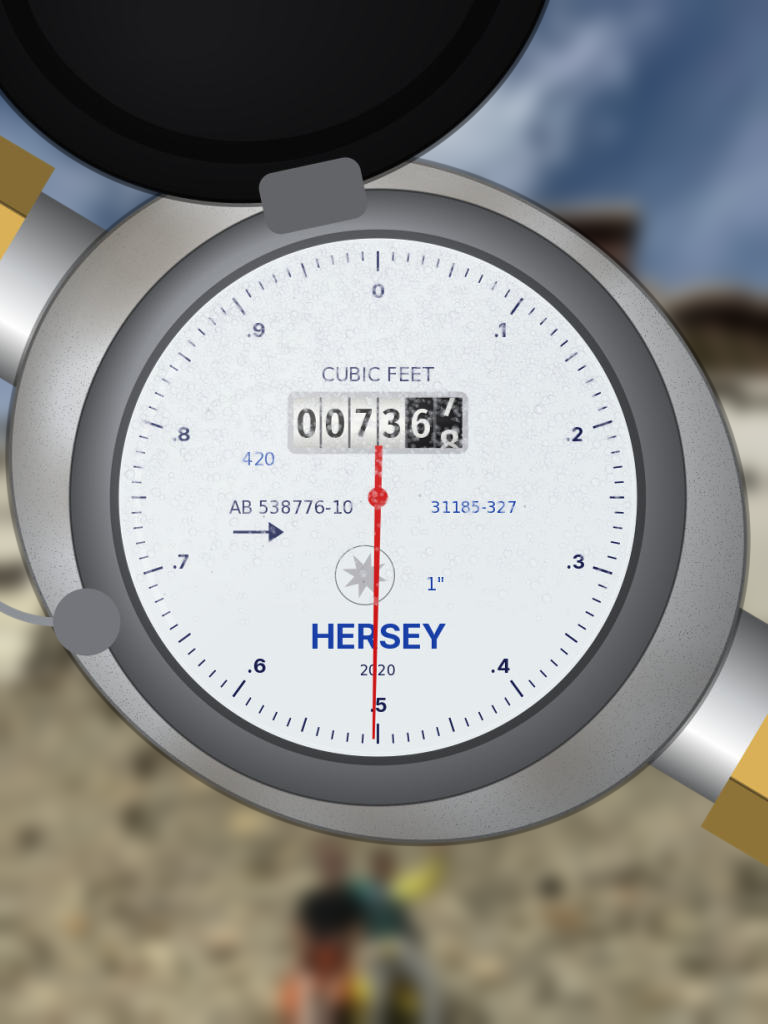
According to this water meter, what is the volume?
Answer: 7367.50 ft³
